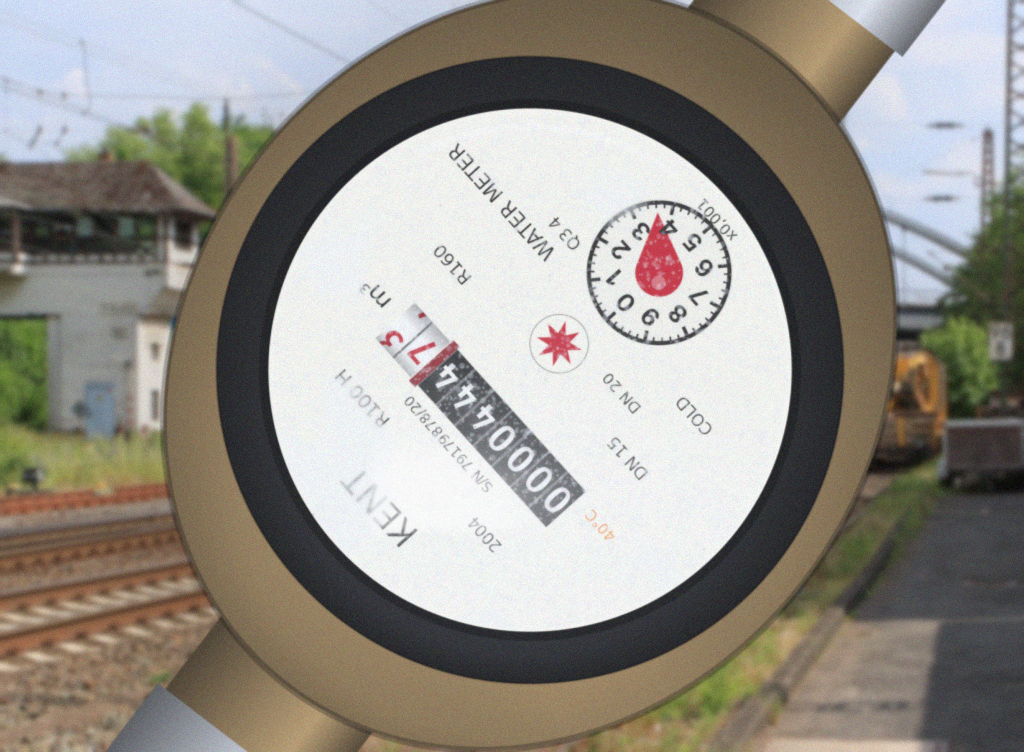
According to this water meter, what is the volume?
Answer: 444.733 m³
